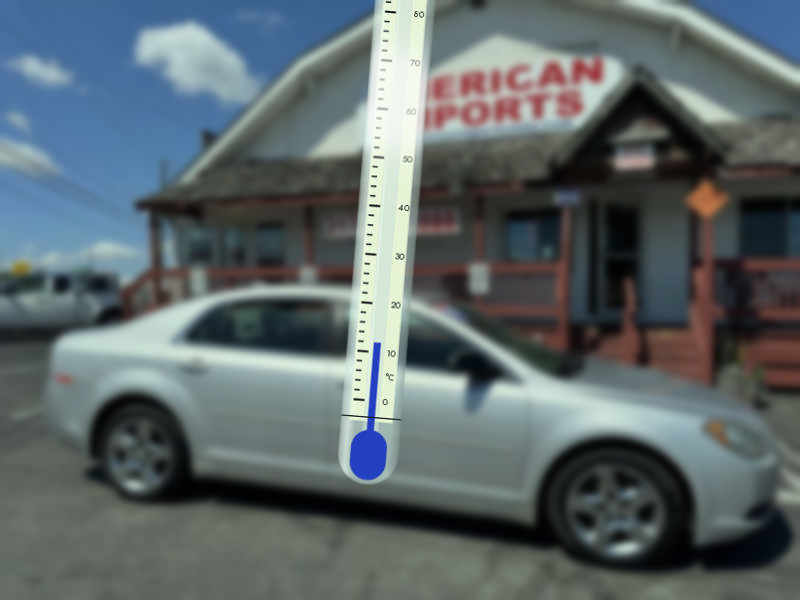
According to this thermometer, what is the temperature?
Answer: 12 °C
